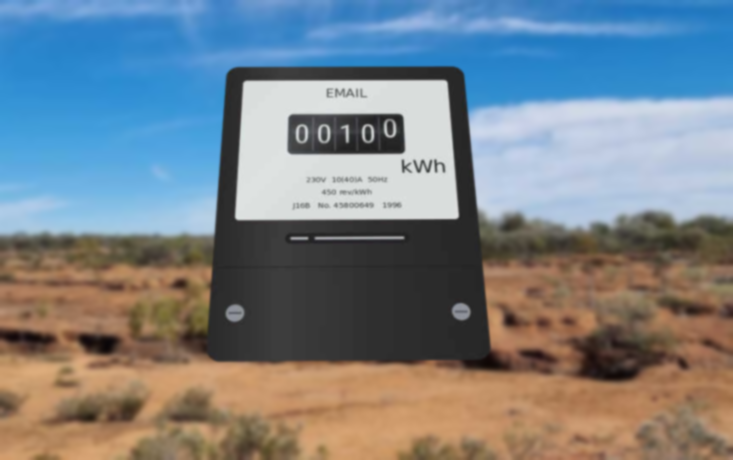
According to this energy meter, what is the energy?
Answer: 100 kWh
